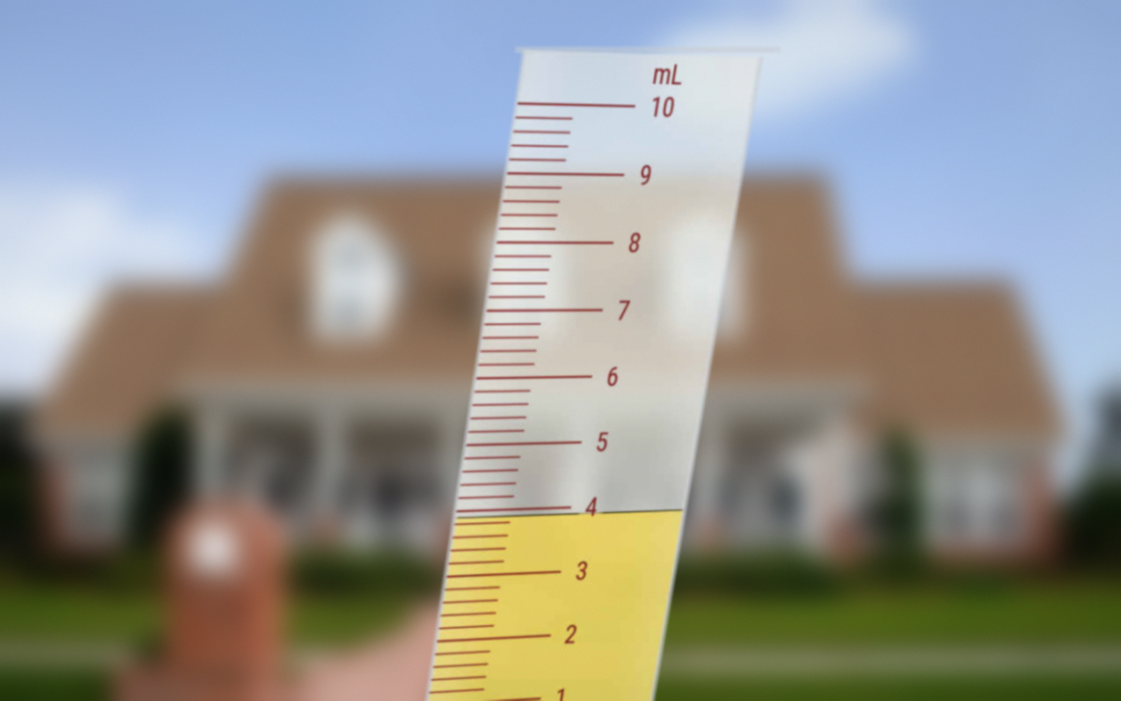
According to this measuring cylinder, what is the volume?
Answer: 3.9 mL
